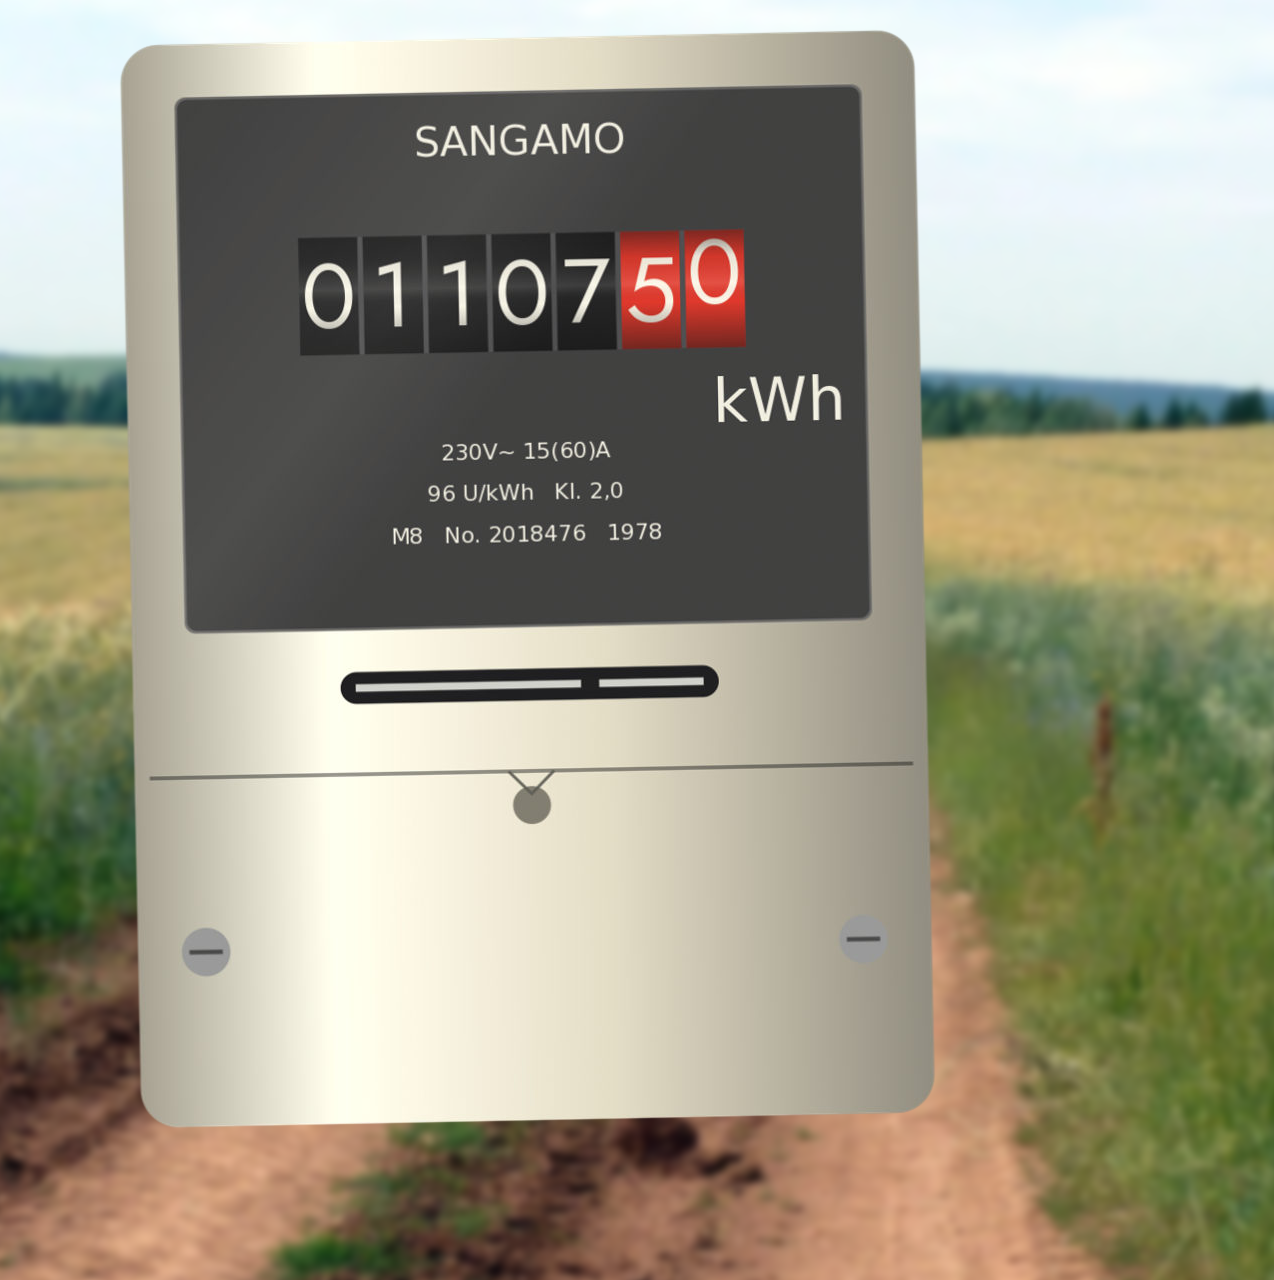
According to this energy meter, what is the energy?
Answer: 1107.50 kWh
